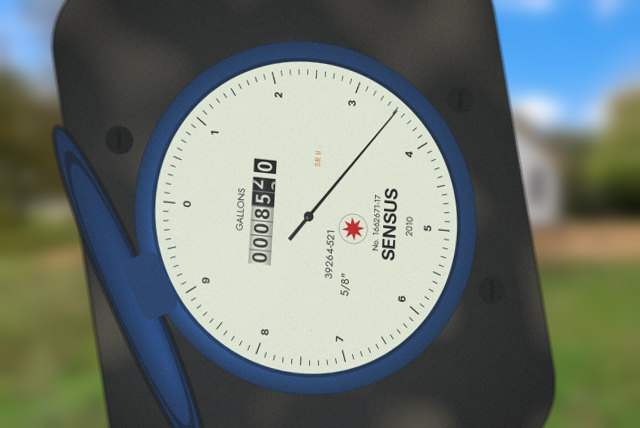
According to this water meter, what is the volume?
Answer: 8523.5 gal
